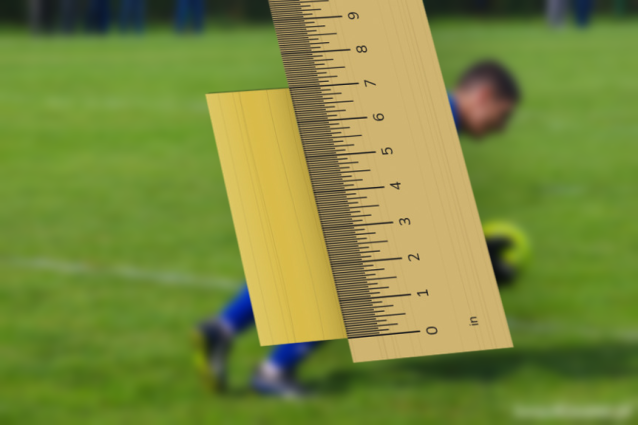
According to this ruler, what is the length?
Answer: 7 in
